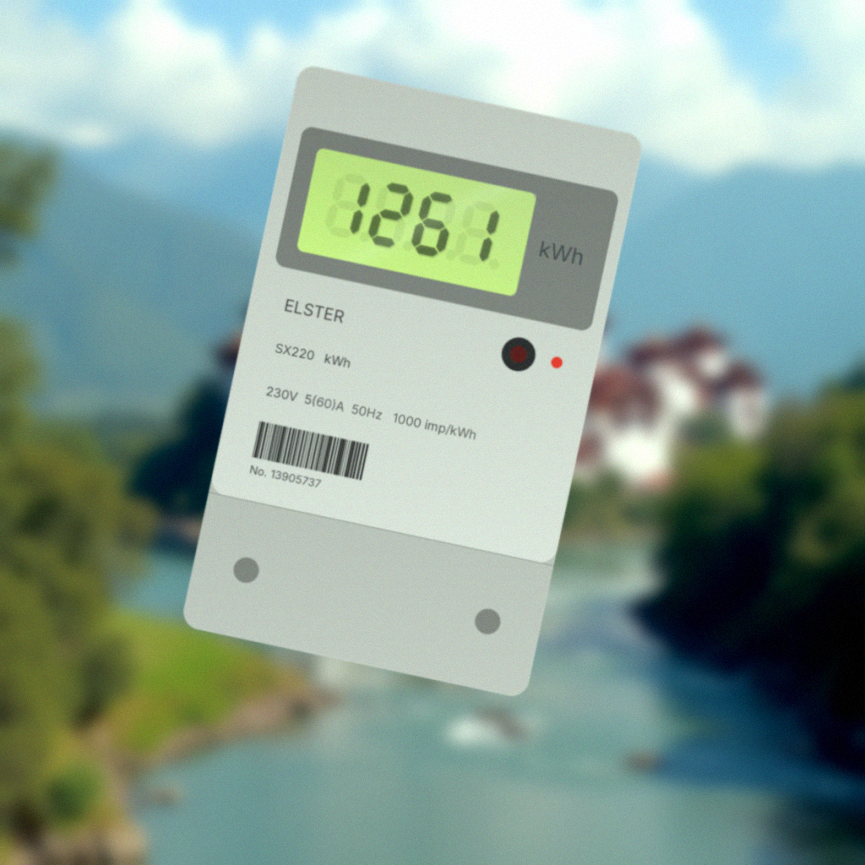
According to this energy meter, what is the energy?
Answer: 1261 kWh
